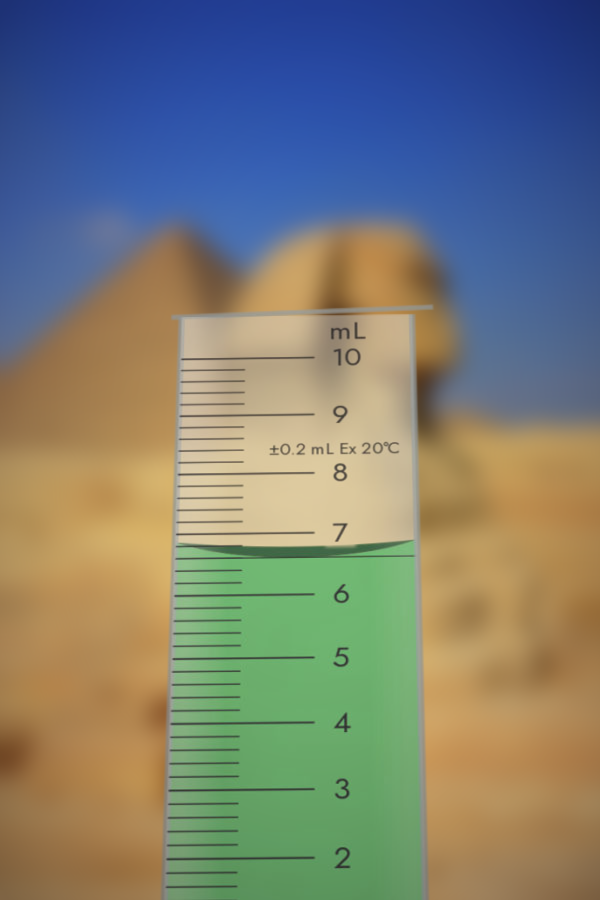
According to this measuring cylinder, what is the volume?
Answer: 6.6 mL
